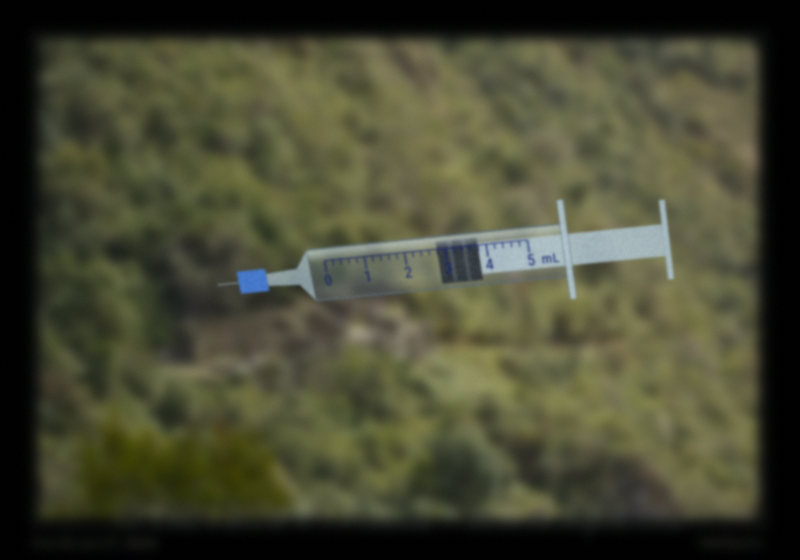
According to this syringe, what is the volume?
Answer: 2.8 mL
